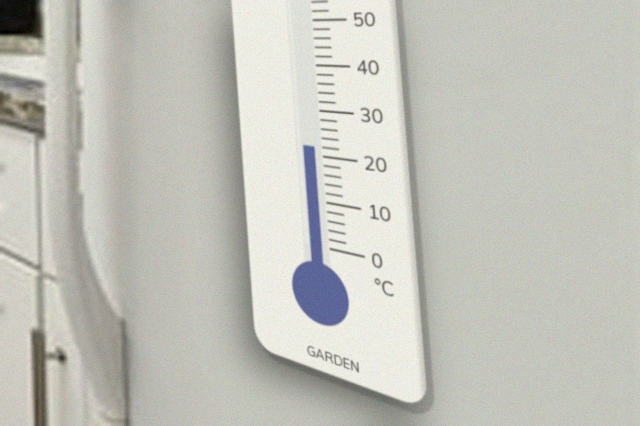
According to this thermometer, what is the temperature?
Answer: 22 °C
